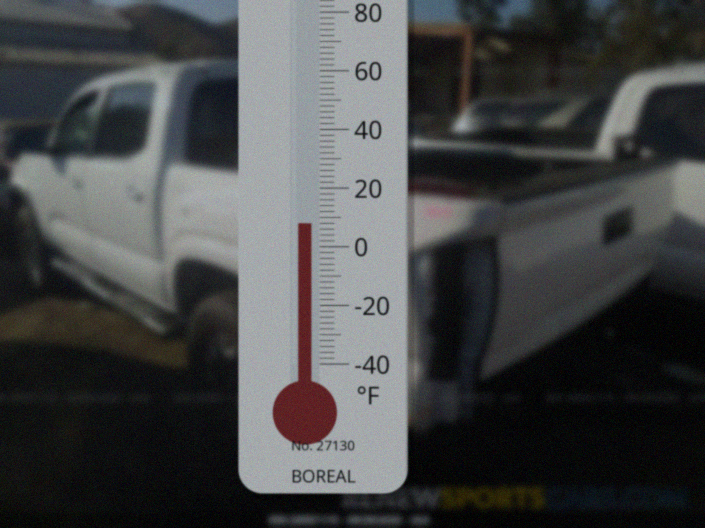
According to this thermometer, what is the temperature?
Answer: 8 °F
